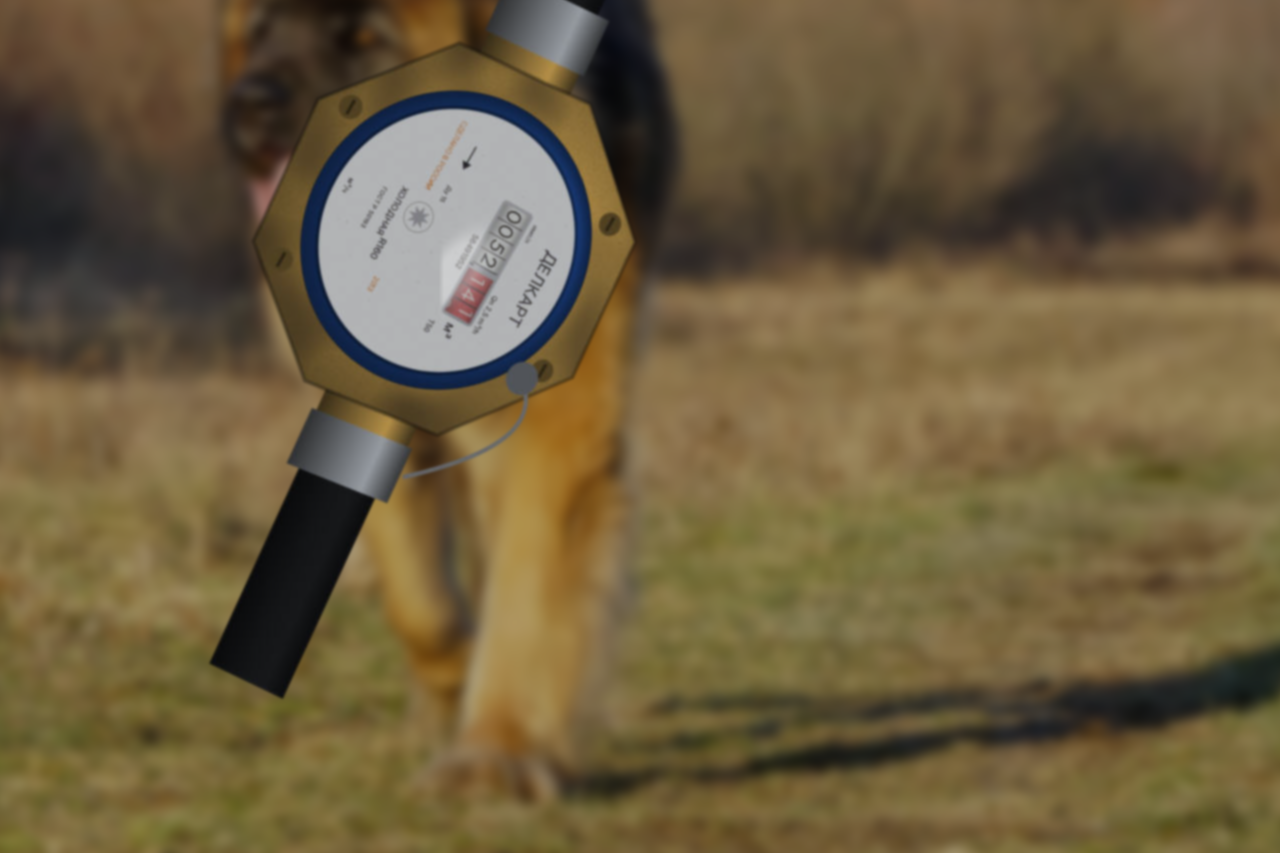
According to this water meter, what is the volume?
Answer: 52.141 m³
